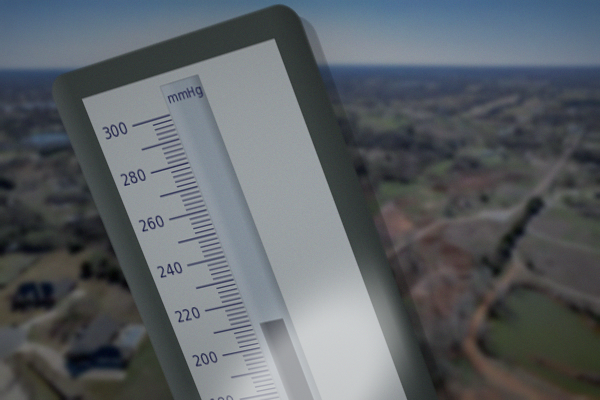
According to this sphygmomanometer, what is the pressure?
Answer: 210 mmHg
